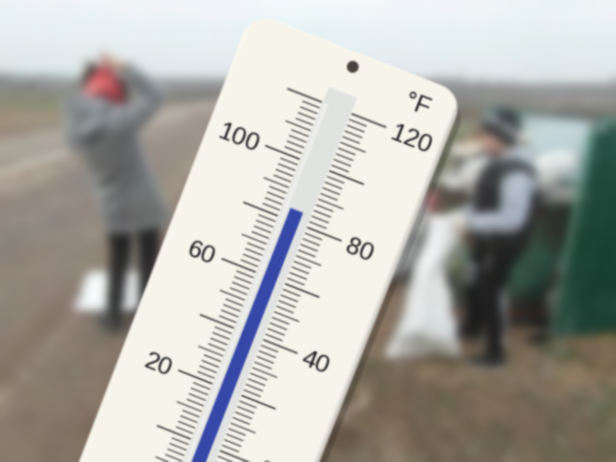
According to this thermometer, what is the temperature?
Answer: 84 °F
